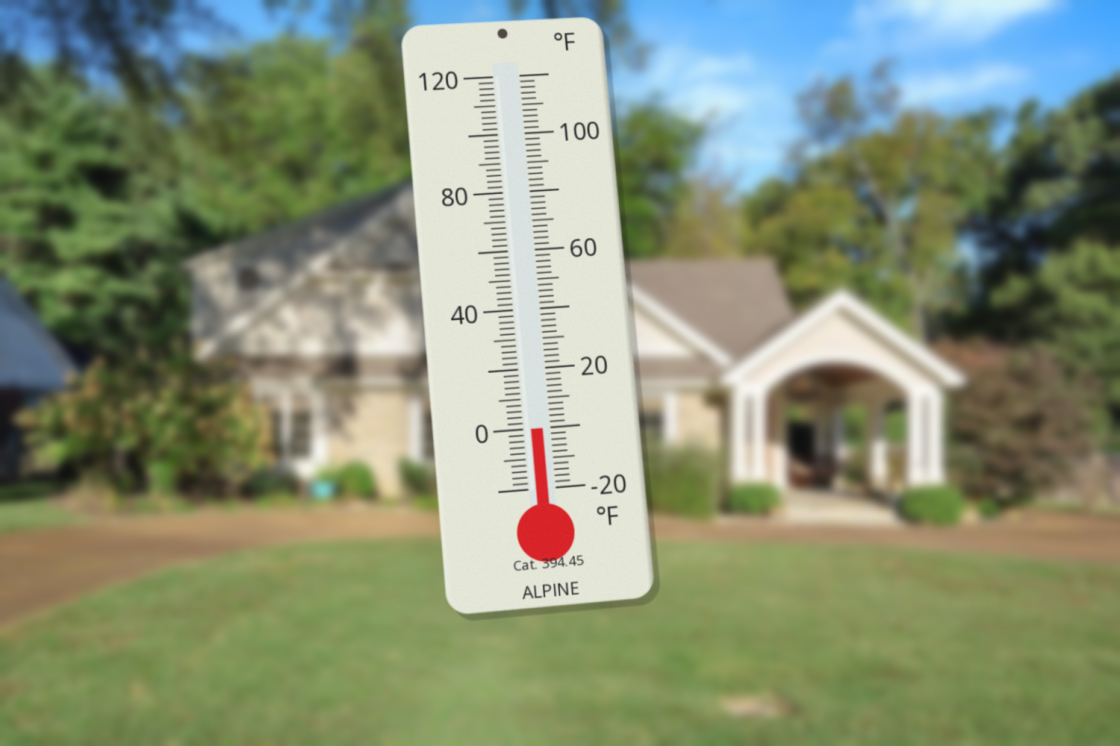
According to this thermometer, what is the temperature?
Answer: 0 °F
